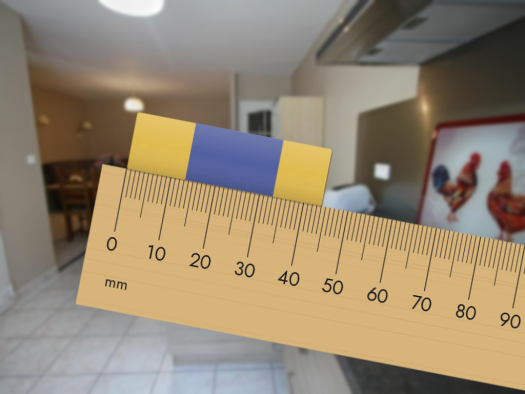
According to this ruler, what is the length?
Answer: 44 mm
